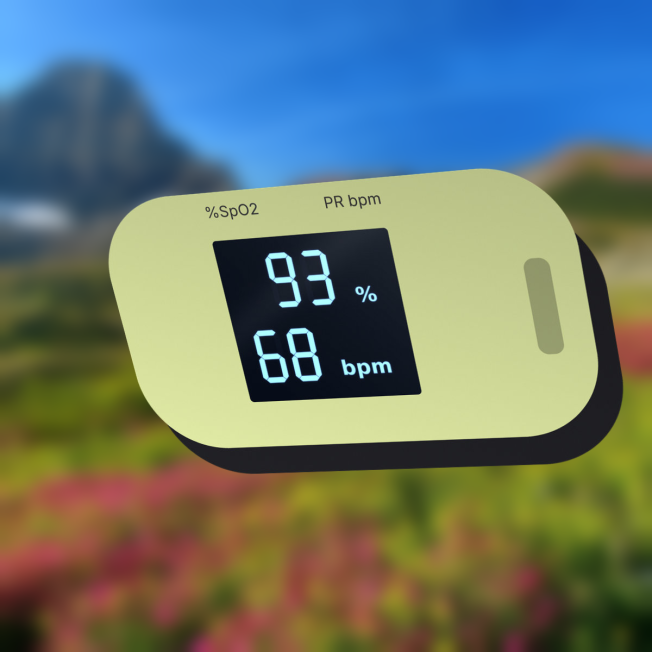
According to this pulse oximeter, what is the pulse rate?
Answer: 68 bpm
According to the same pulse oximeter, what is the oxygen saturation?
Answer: 93 %
